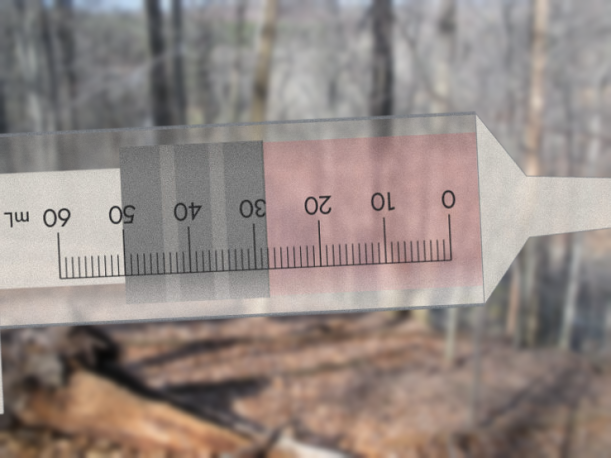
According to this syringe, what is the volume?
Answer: 28 mL
